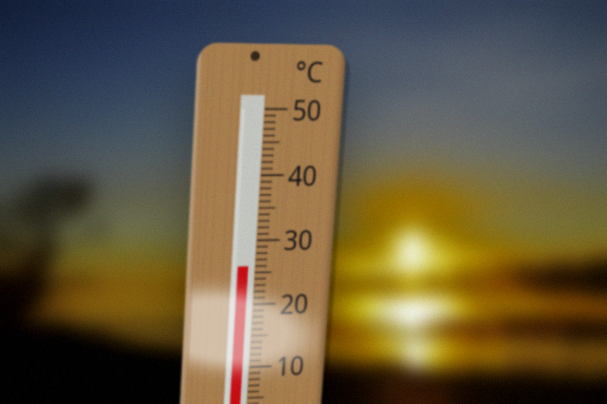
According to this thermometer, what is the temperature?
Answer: 26 °C
